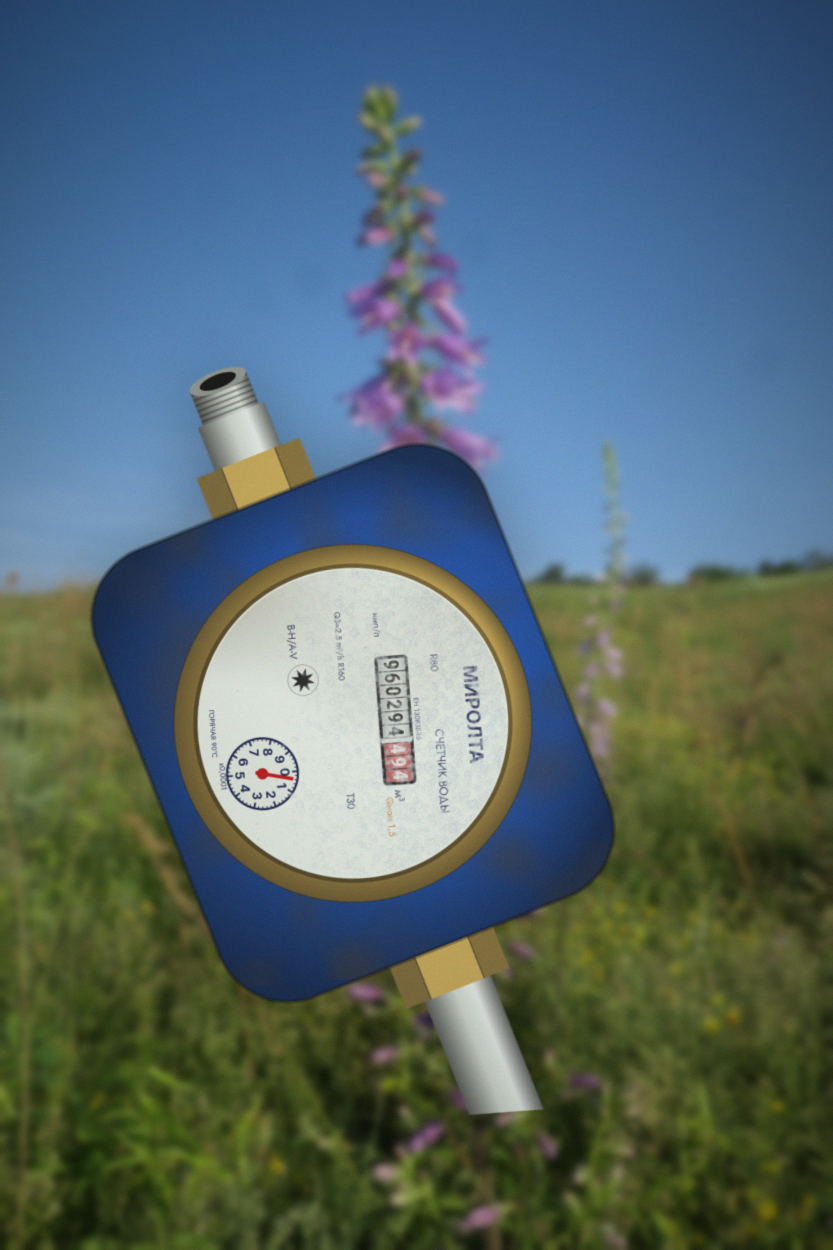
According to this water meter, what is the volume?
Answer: 960294.4940 m³
